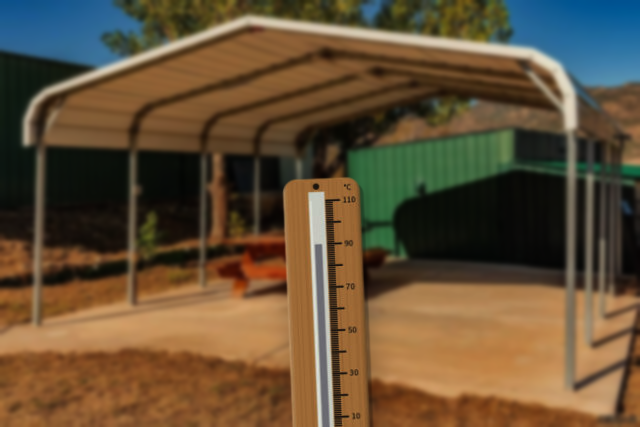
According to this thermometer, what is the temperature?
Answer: 90 °C
